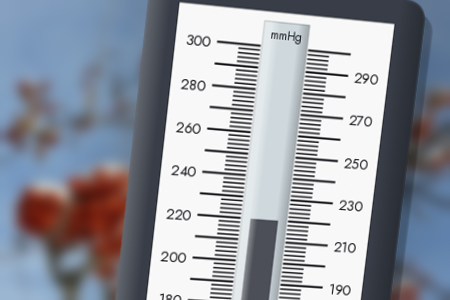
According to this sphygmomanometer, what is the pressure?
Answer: 220 mmHg
